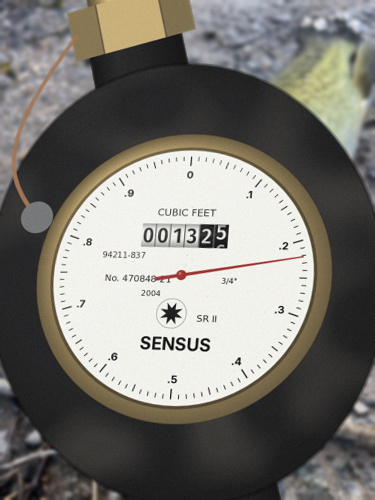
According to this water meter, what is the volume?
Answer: 1325.22 ft³
